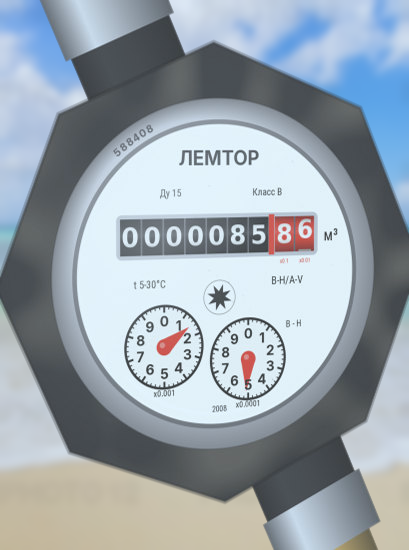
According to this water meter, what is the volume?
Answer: 85.8615 m³
